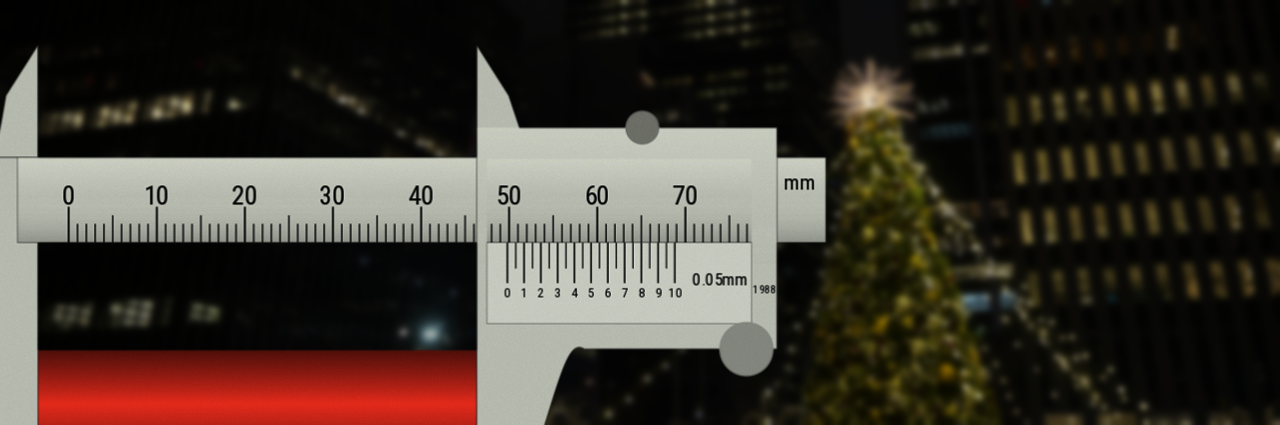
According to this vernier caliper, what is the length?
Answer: 49.8 mm
